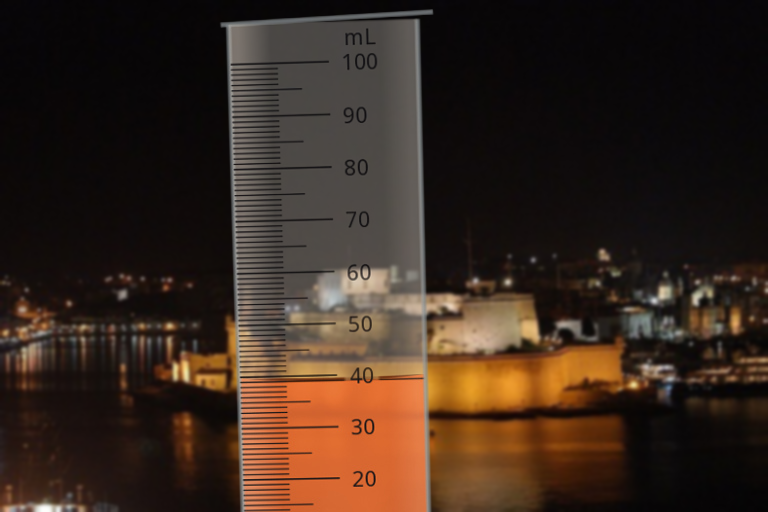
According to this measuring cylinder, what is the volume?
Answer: 39 mL
